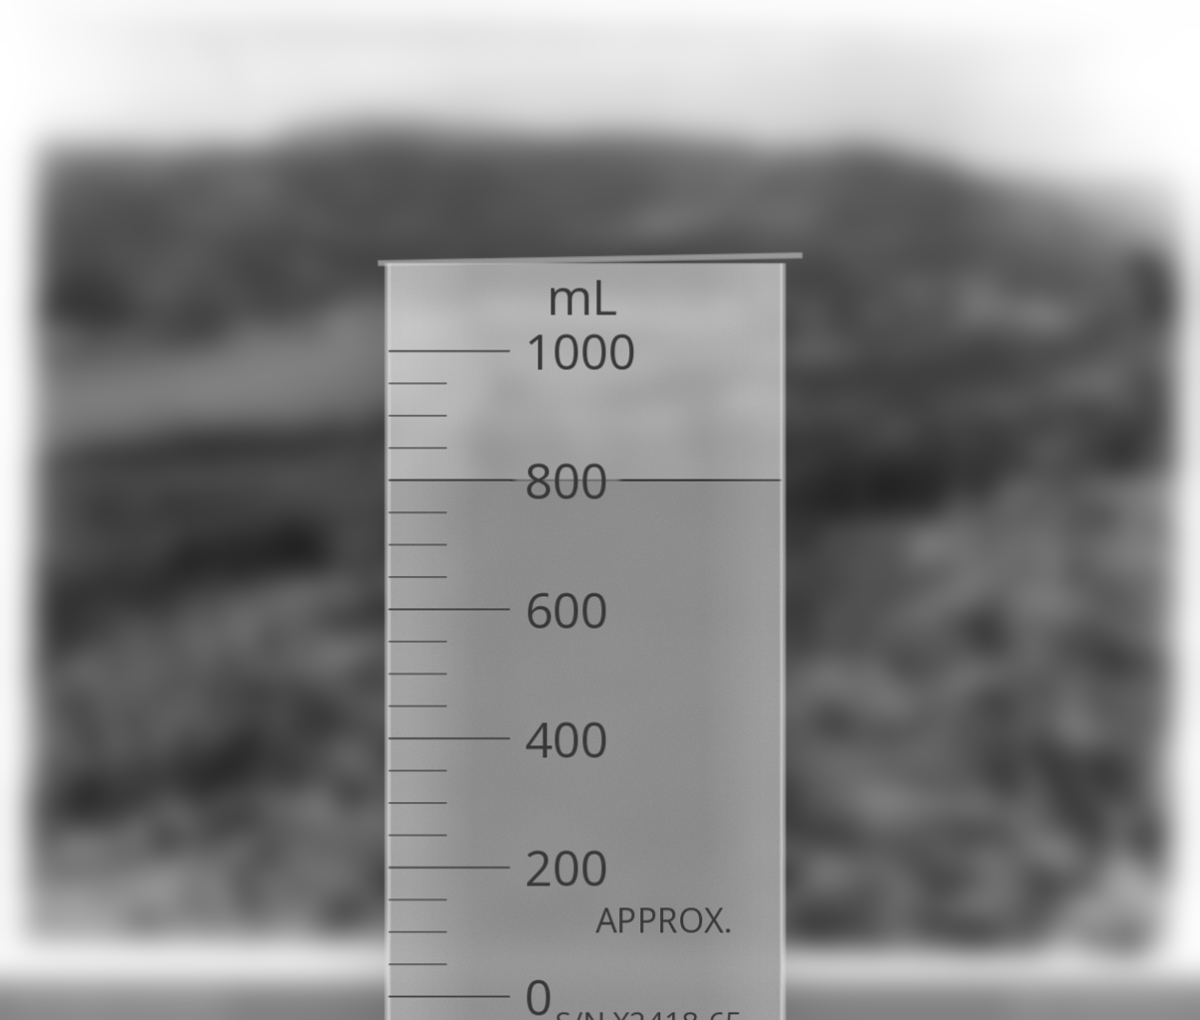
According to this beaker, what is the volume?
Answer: 800 mL
